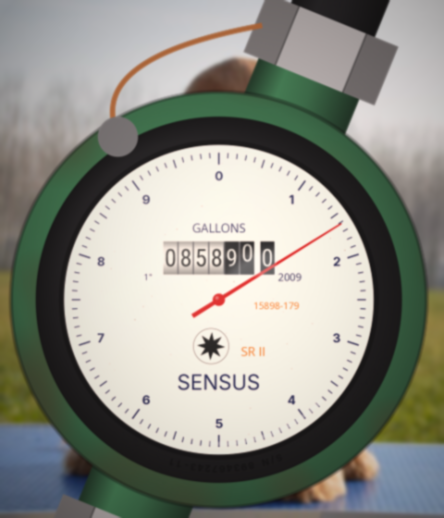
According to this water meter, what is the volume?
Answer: 858901.6 gal
